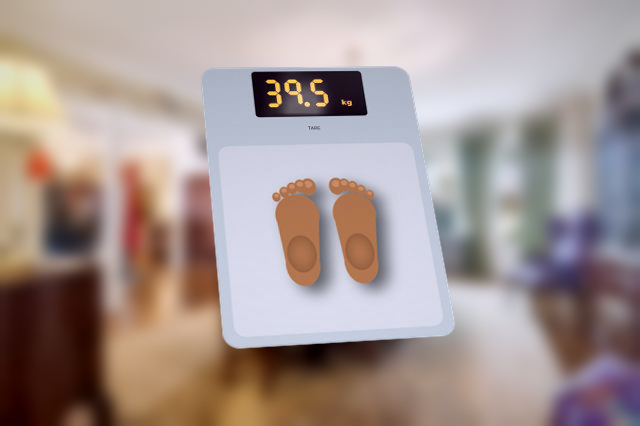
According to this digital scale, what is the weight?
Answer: 39.5 kg
